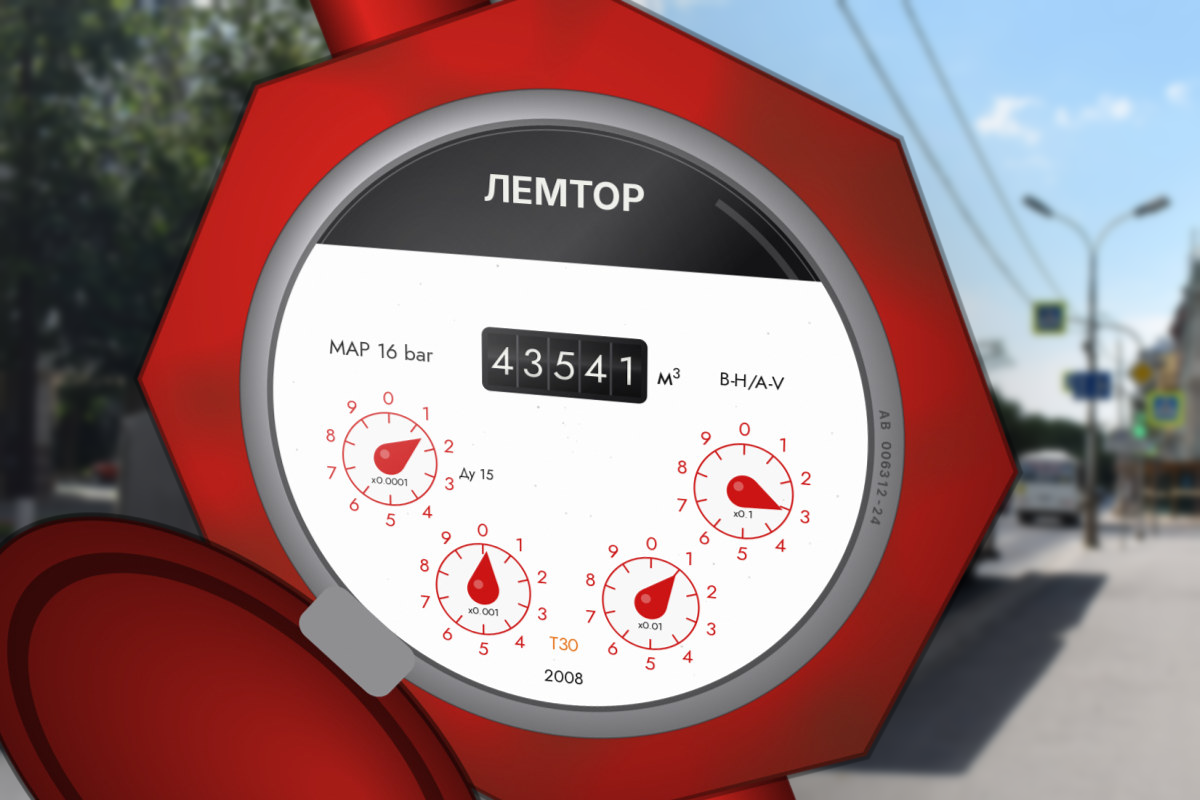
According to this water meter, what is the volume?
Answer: 43541.3101 m³
